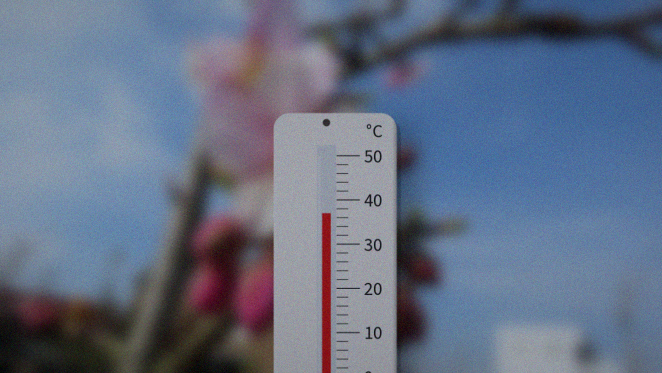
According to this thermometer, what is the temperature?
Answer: 37 °C
